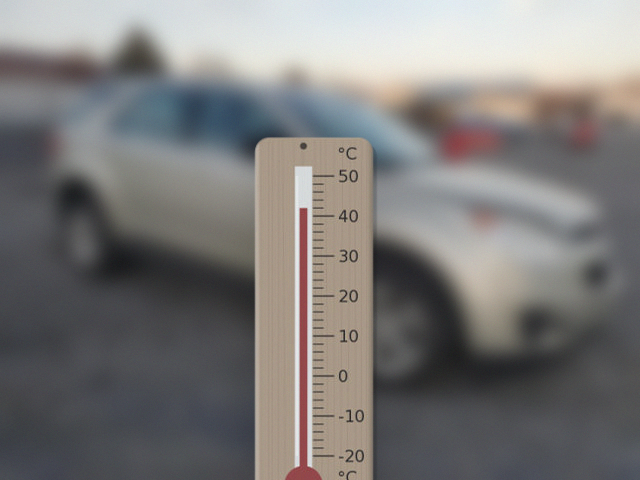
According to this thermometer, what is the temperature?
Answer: 42 °C
